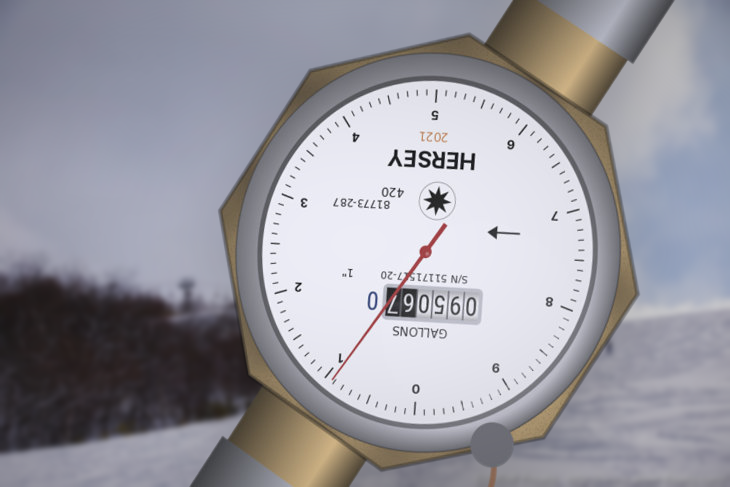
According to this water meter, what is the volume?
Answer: 950670.9 gal
